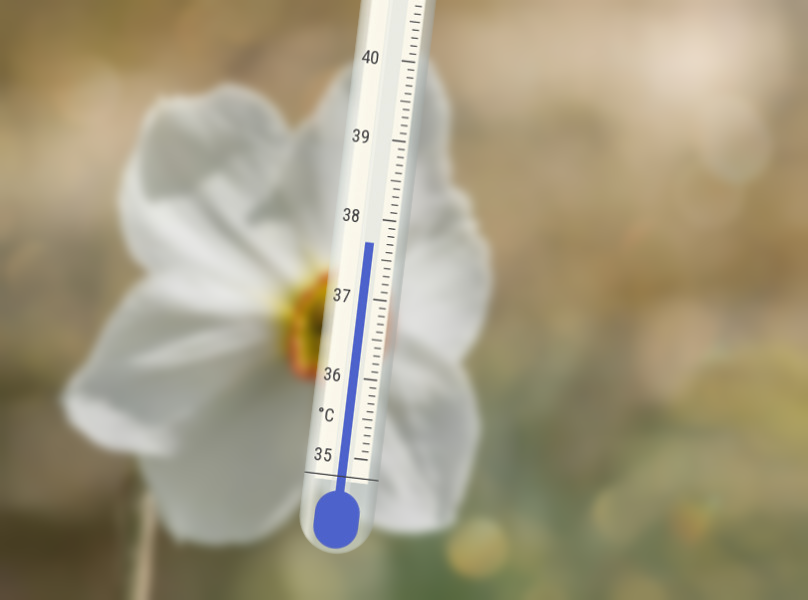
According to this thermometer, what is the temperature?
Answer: 37.7 °C
